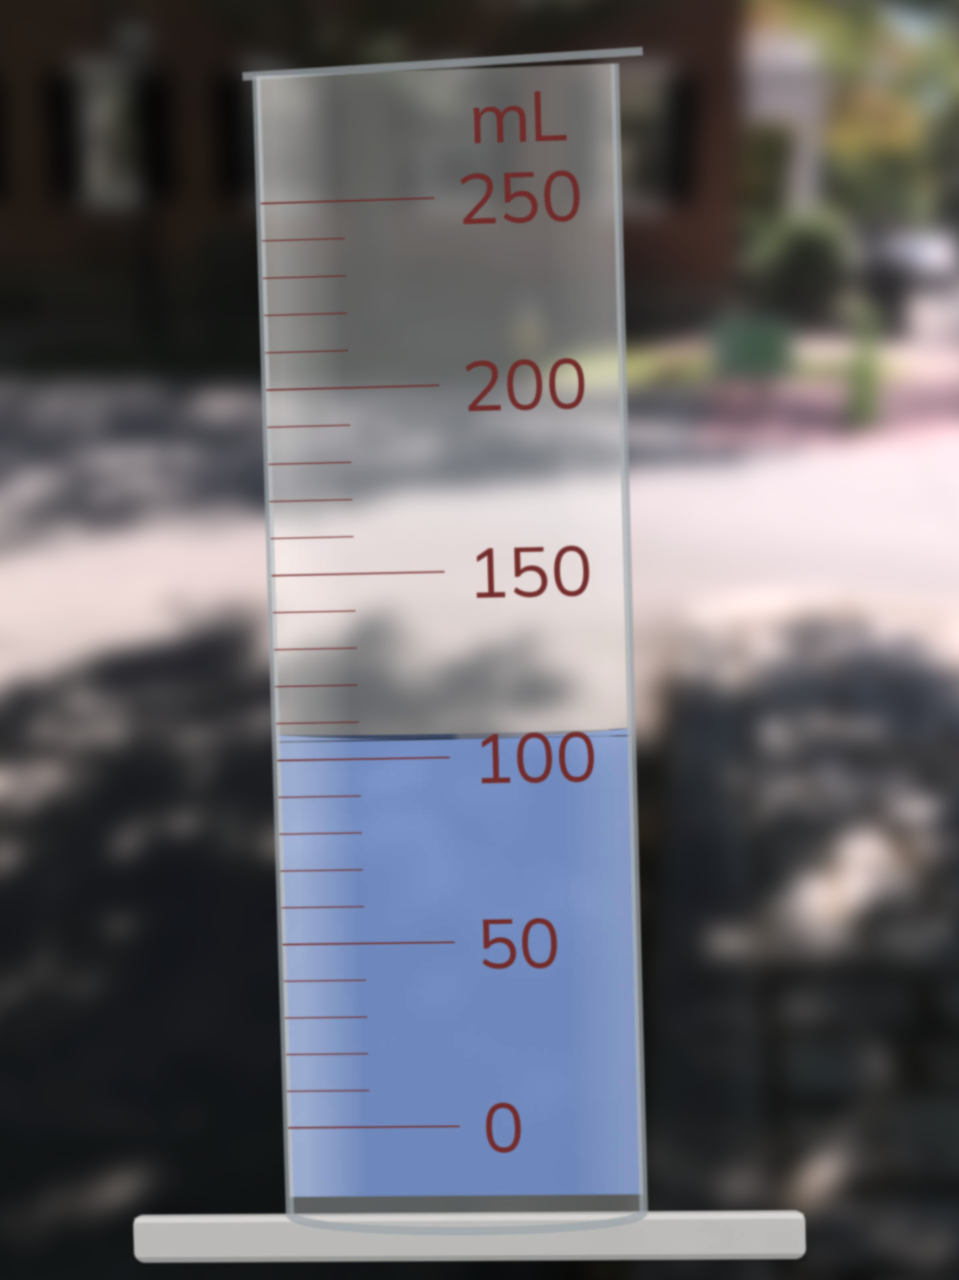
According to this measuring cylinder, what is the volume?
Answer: 105 mL
